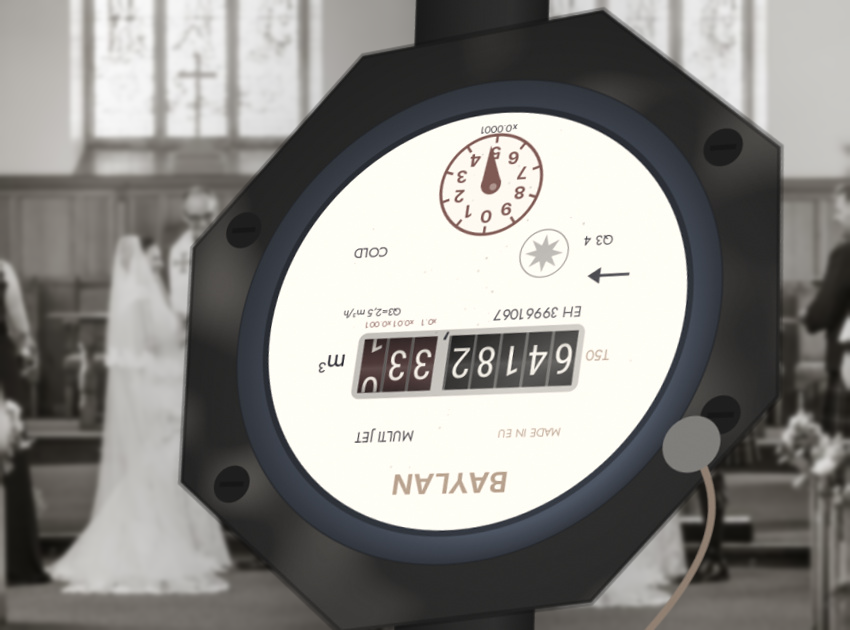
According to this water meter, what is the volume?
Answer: 64182.3304 m³
